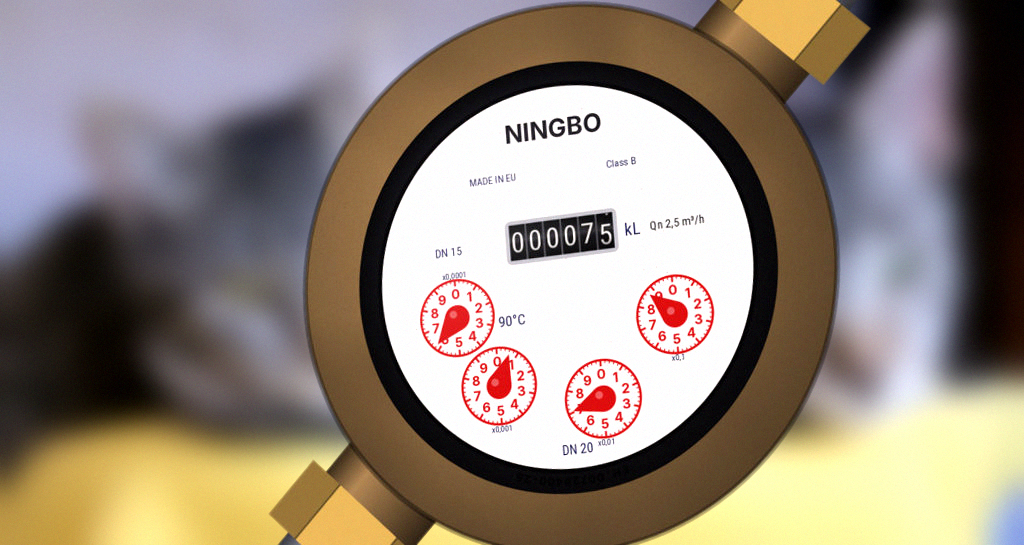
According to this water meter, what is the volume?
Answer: 74.8706 kL
